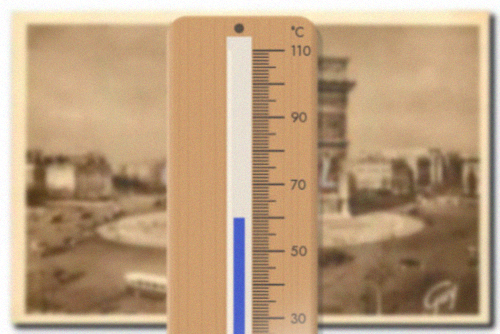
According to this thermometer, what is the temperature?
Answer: 60 °C
